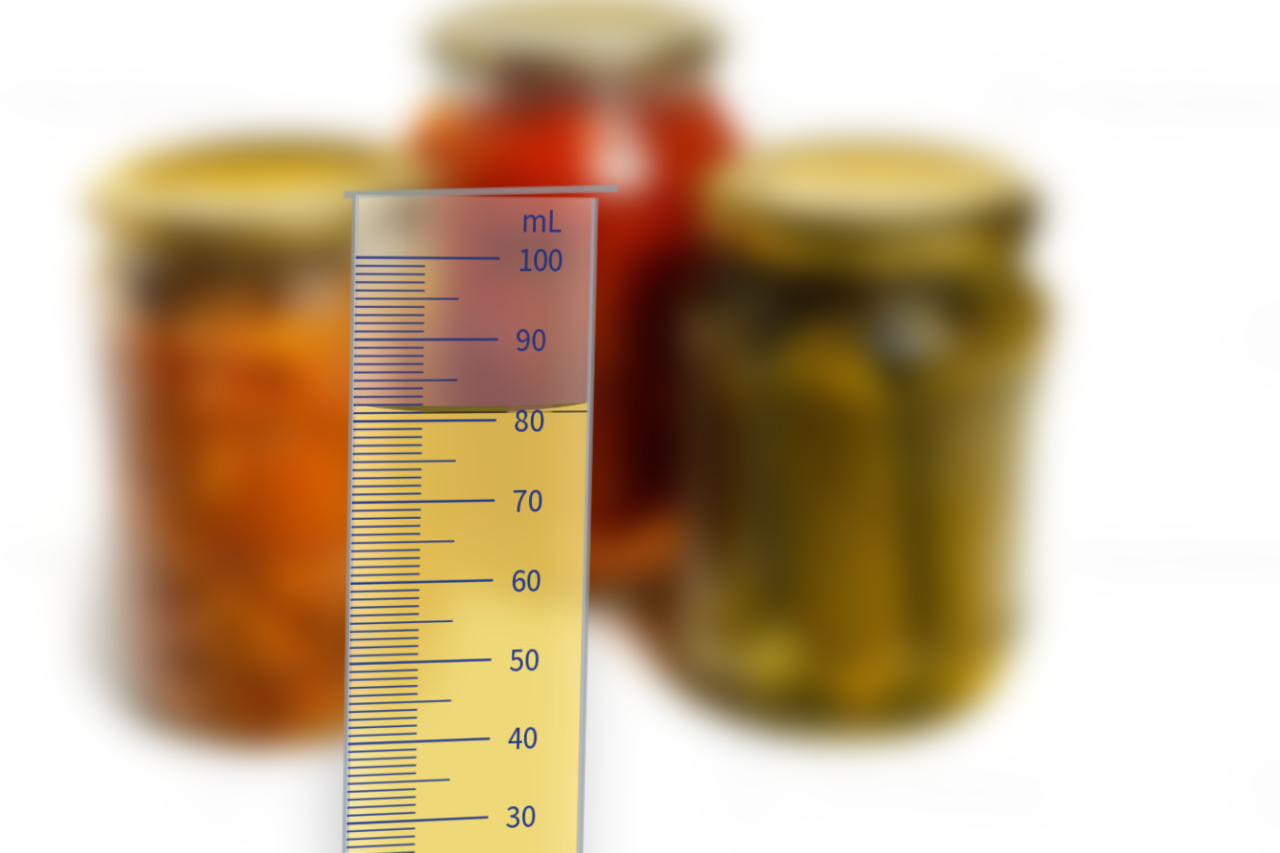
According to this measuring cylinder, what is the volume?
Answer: 81 mL
